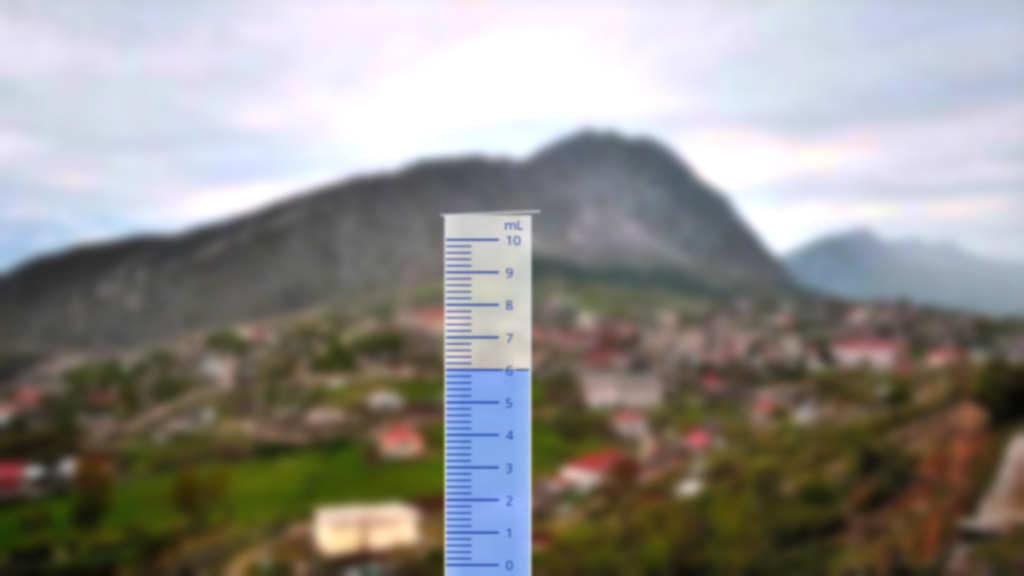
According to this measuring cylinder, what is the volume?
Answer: 6 mL
